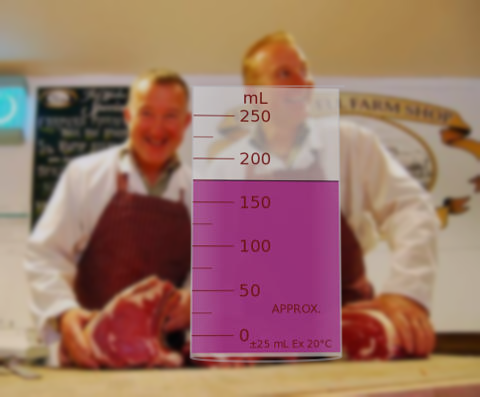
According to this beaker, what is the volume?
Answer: 175 mL
